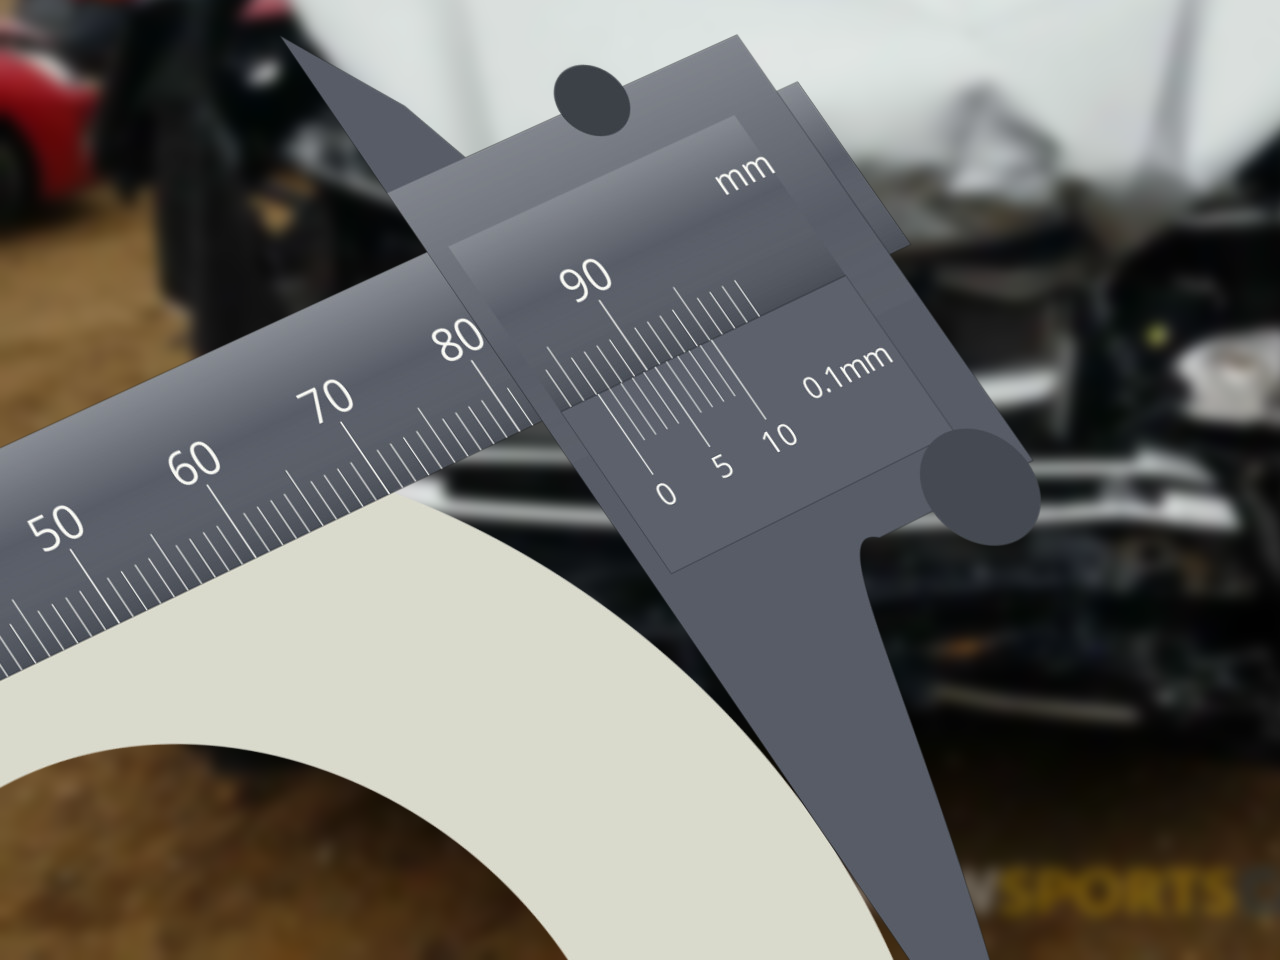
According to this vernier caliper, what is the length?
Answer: 86.1 mm
